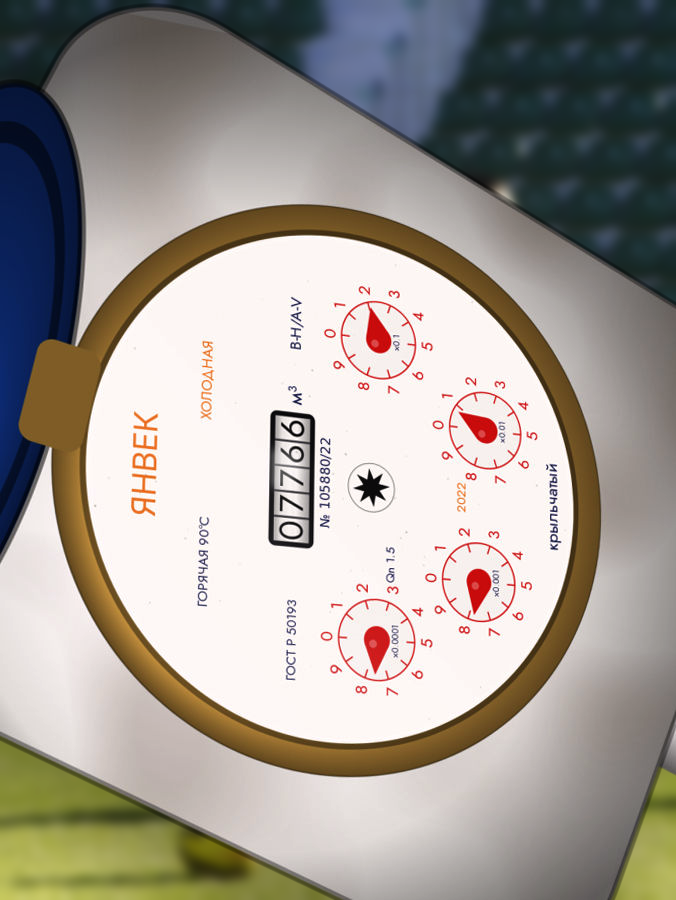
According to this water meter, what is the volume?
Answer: 7766.2077 m³
